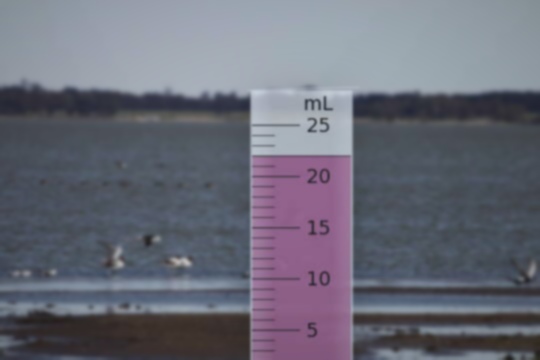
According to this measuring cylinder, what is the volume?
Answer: 22 mL
